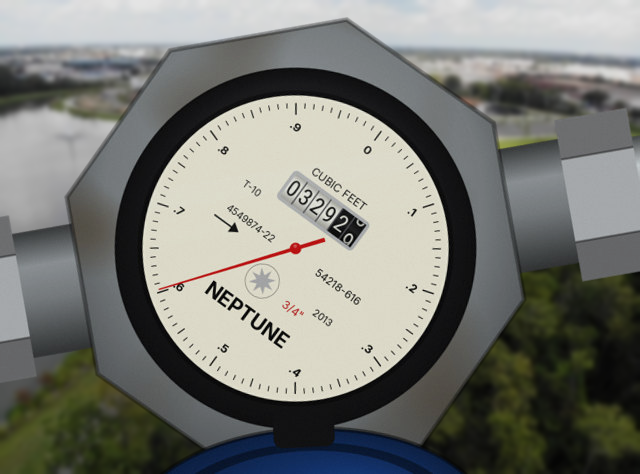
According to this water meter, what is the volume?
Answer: 32928.60 ft³
